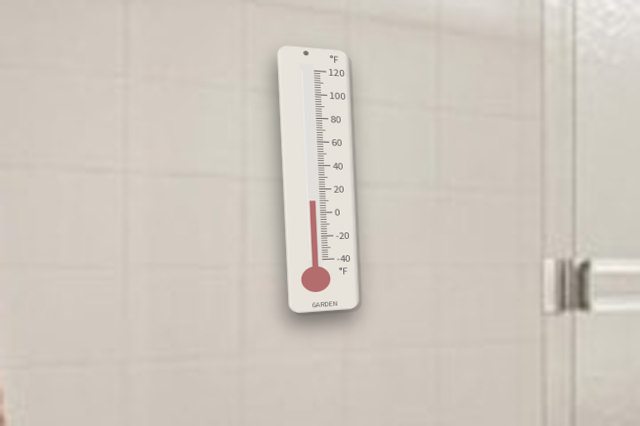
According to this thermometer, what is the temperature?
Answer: 10 °F
